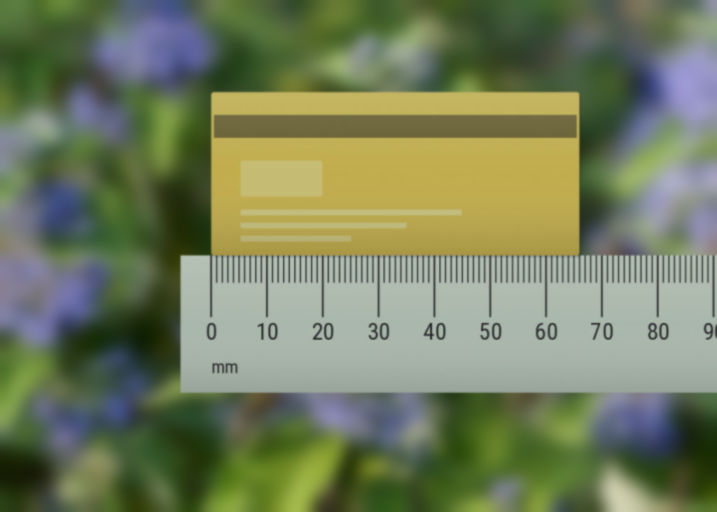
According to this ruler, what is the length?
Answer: 66 mm
